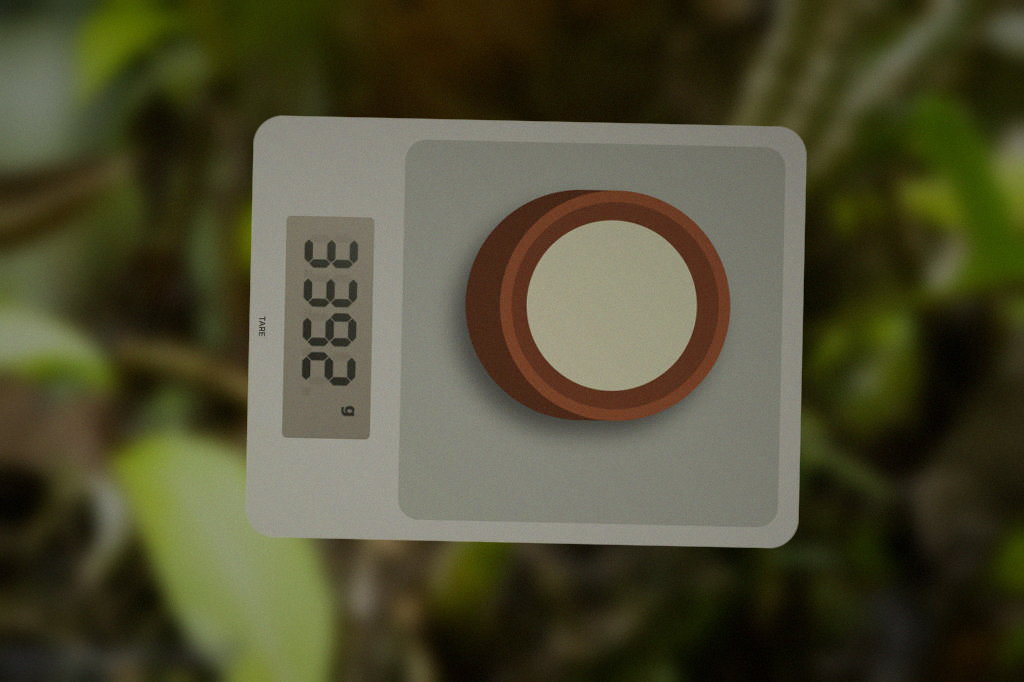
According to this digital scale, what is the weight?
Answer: 3392 g
